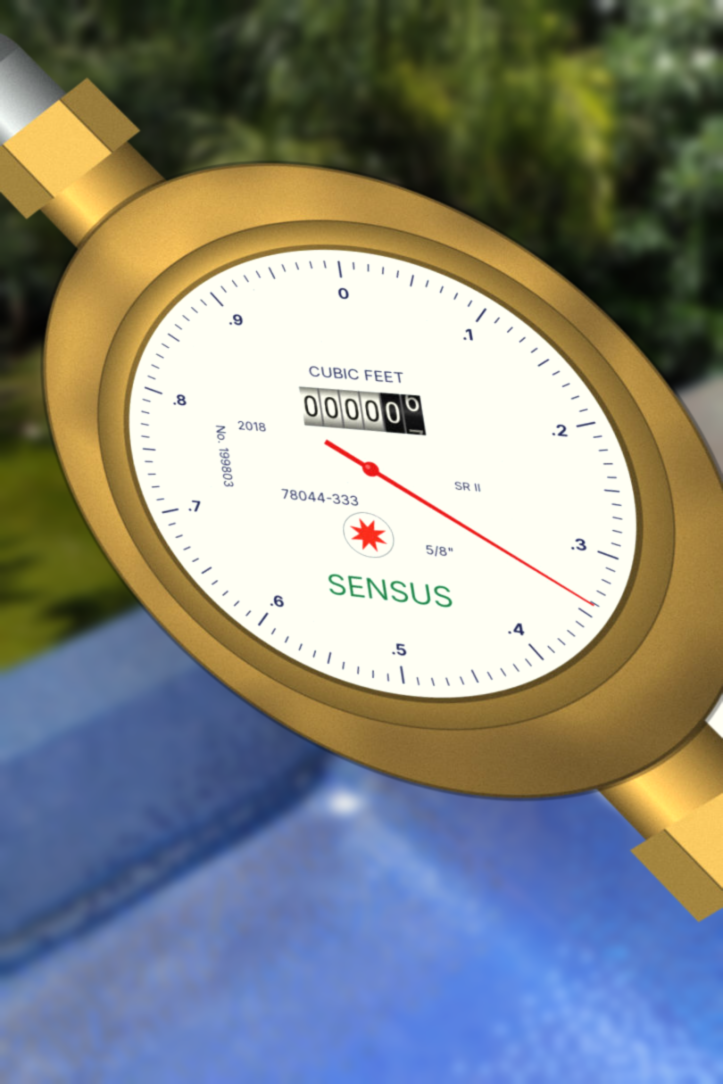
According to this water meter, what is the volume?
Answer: 6.34 ft³
